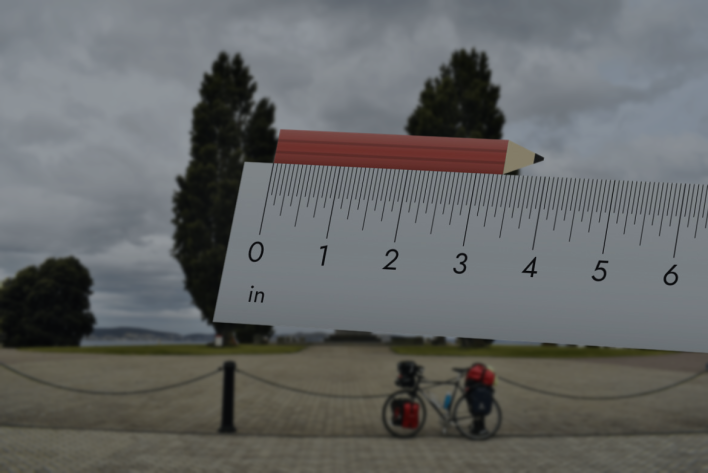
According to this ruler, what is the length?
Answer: 3.9375 in
